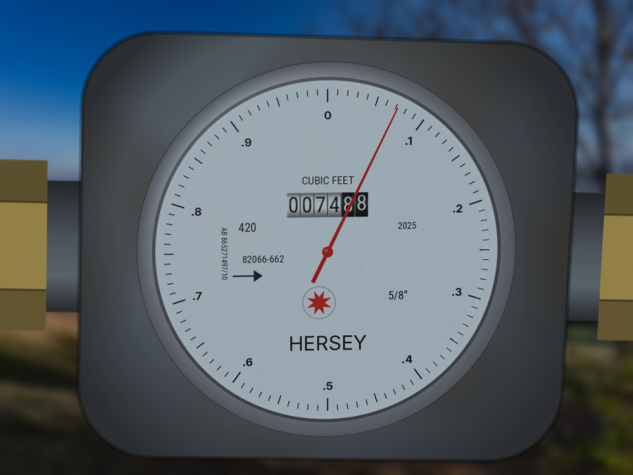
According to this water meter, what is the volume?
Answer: 7488.07 ft³
